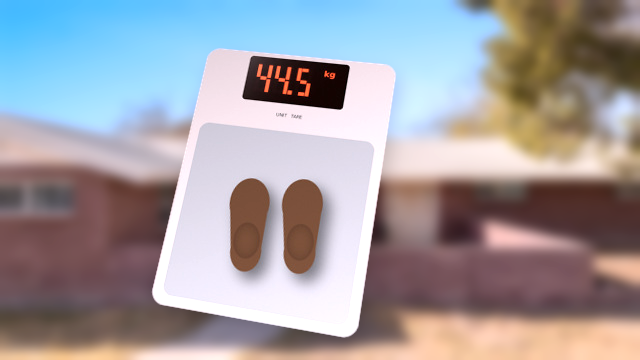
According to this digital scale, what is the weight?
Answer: 44.5 kg
